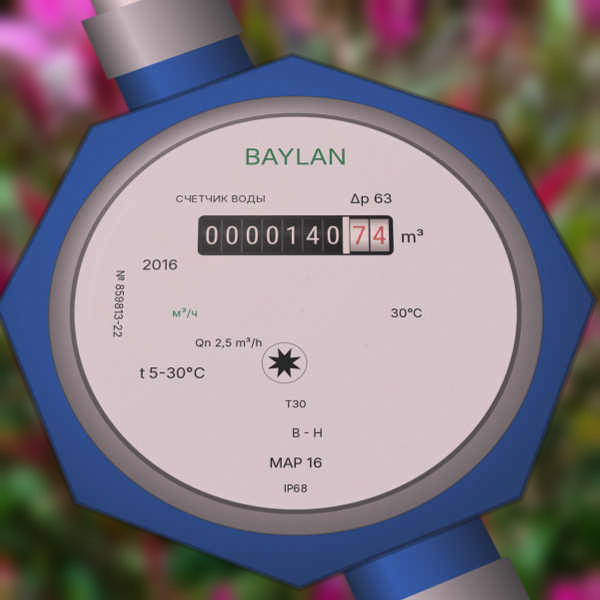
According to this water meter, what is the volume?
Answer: 140.74 m³
